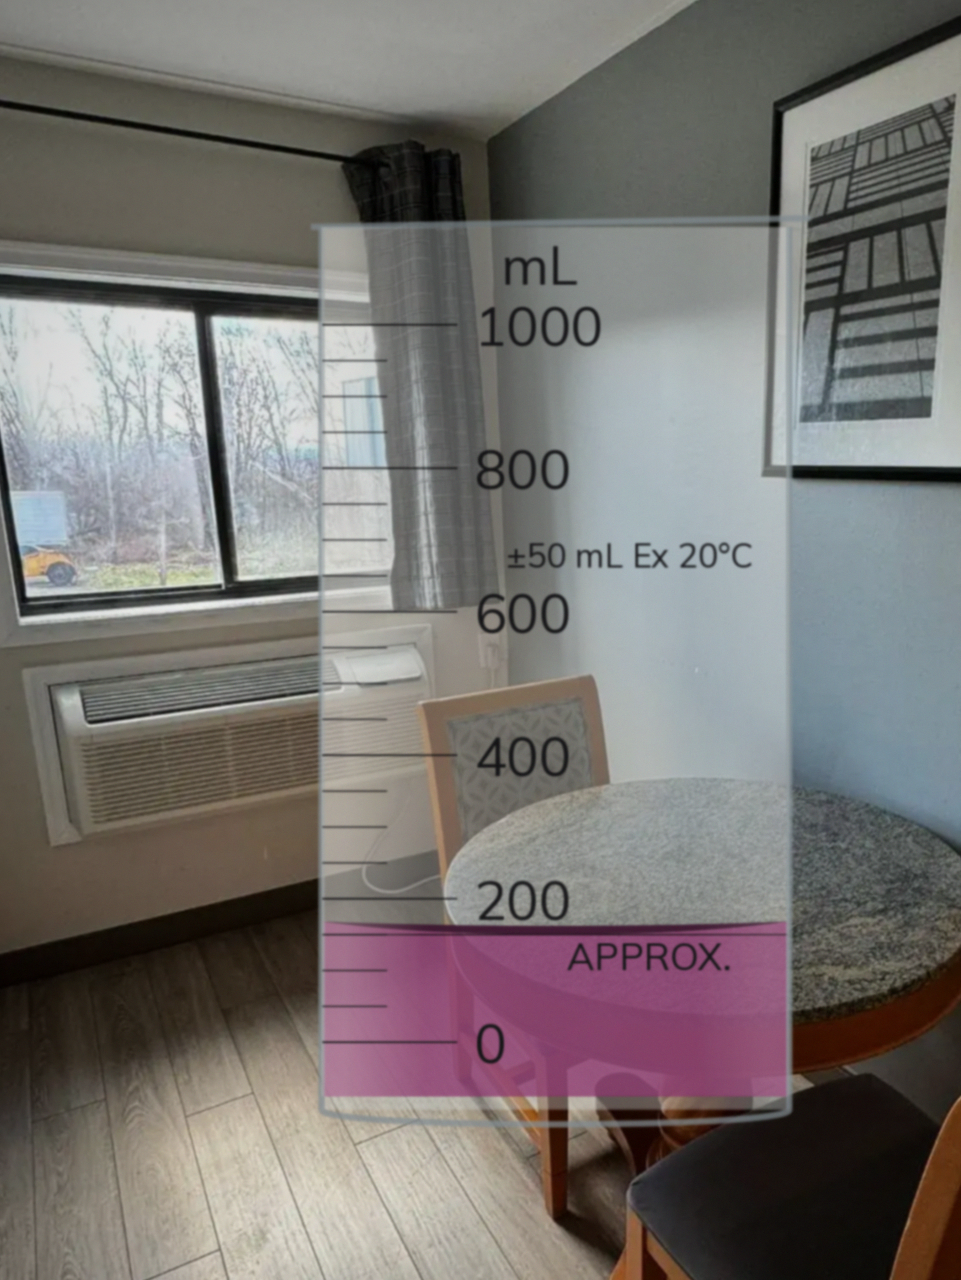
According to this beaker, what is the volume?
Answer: 150 mL
